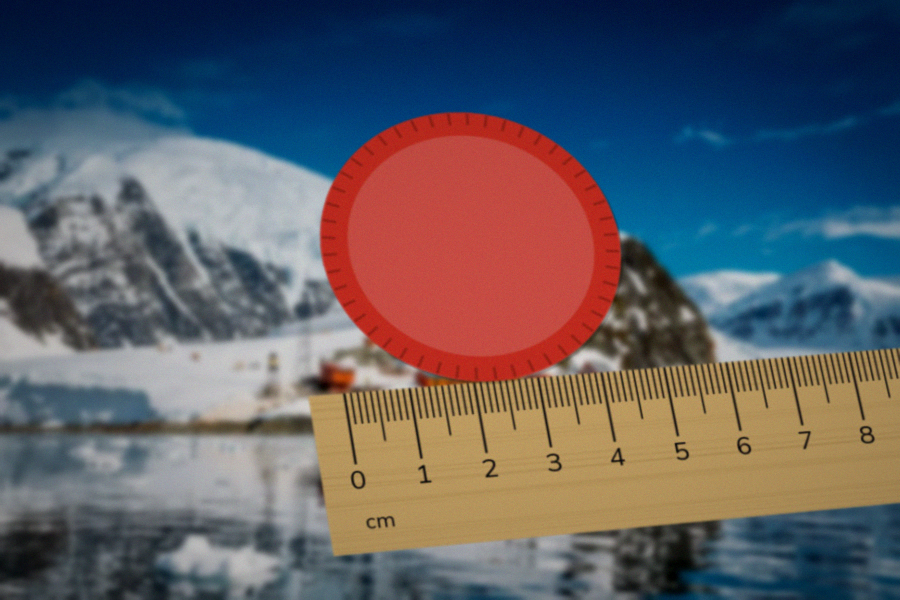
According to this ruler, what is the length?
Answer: 4.7 cm
